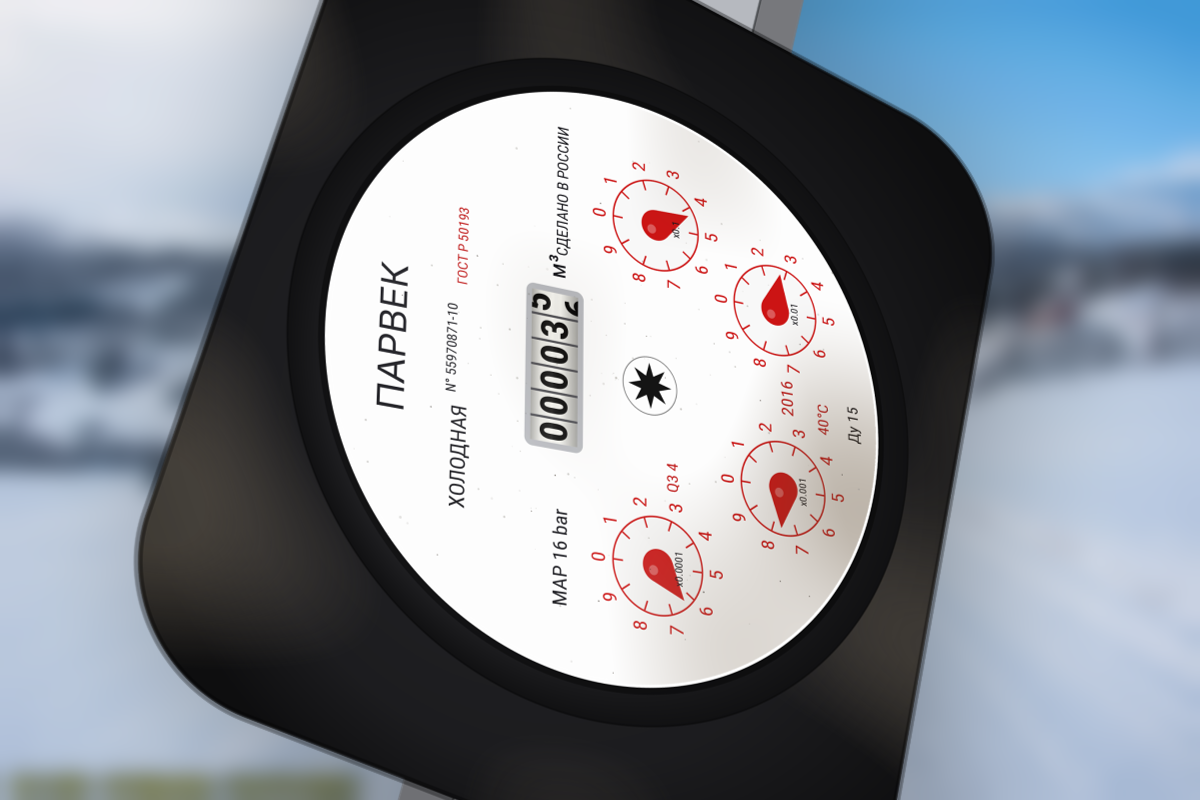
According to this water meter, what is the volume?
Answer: 35.4276 m³
